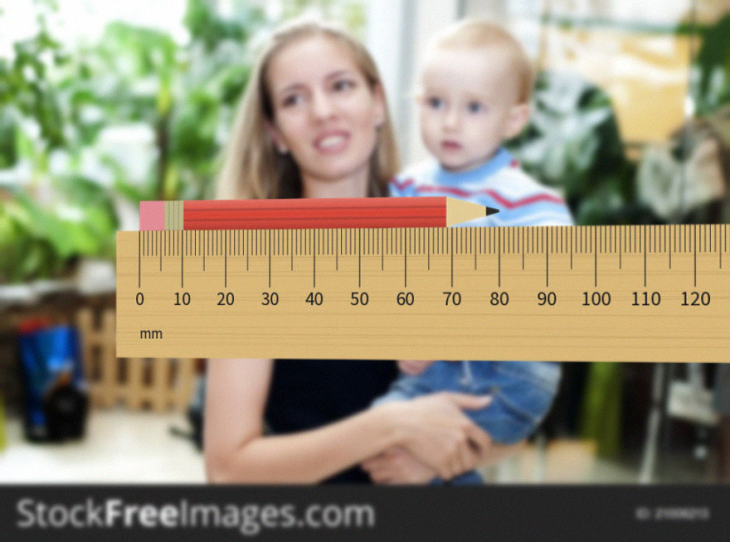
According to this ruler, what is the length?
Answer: 80 mm
